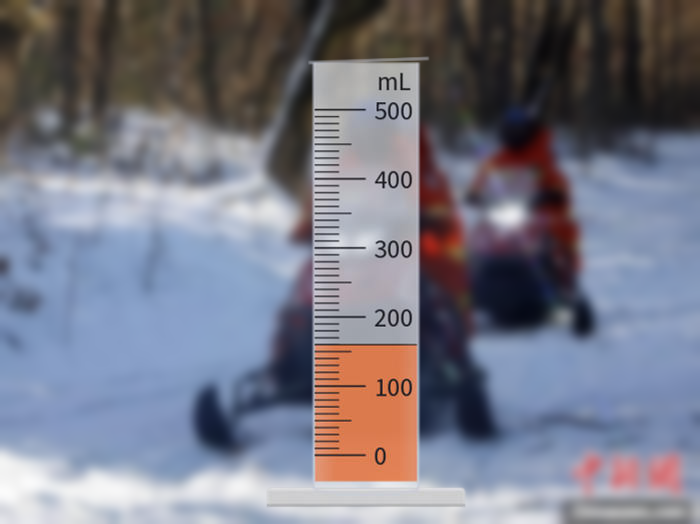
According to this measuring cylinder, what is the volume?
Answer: 160 mL
